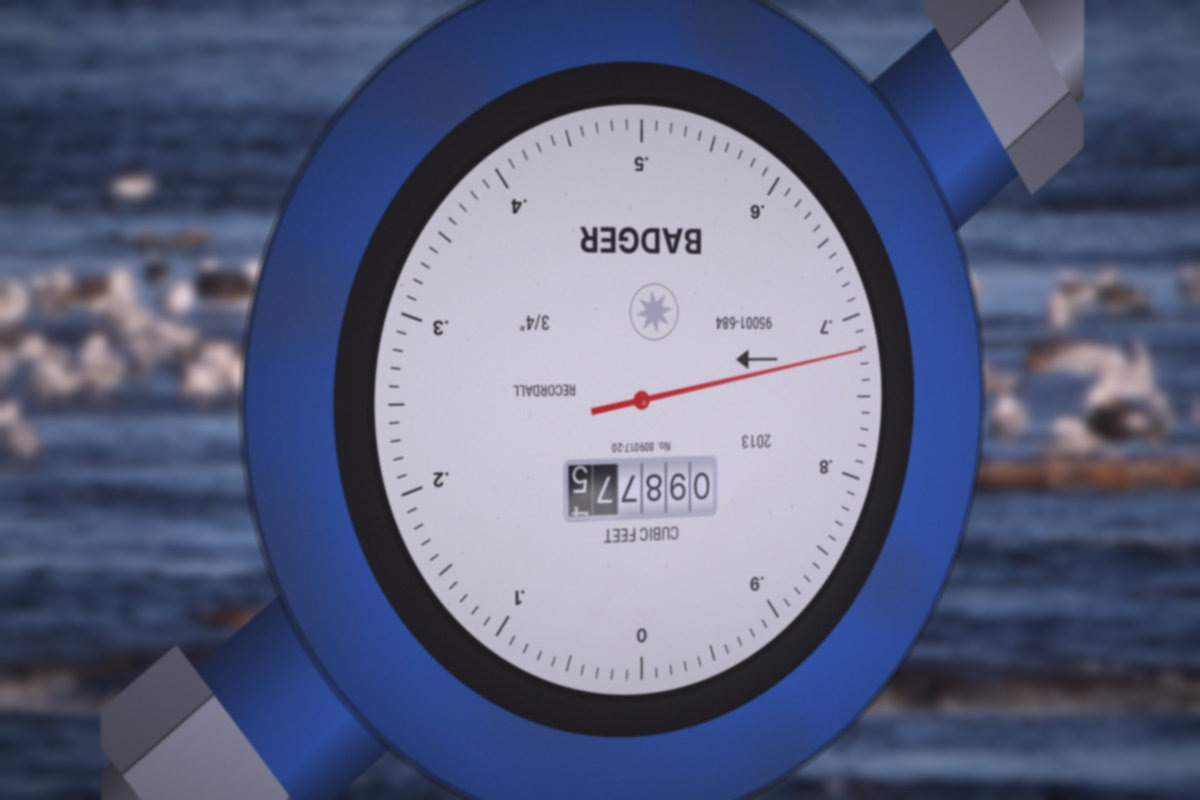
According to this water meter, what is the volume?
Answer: 98774.72 ft³
